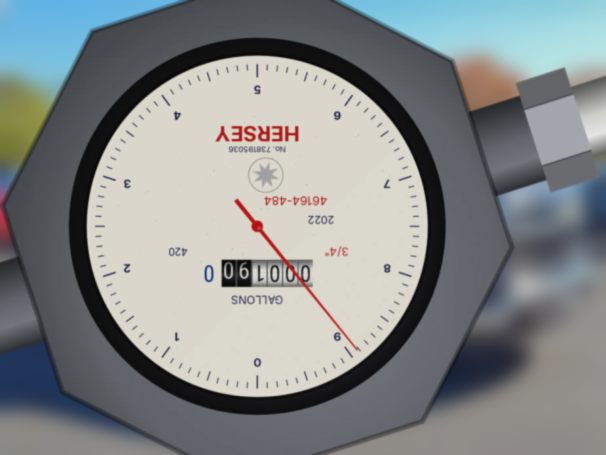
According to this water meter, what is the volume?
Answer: 1898.9 gal
